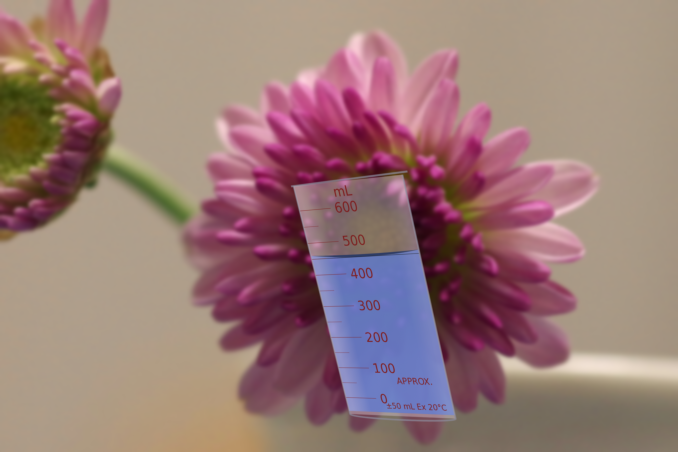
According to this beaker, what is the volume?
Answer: 450 mL
